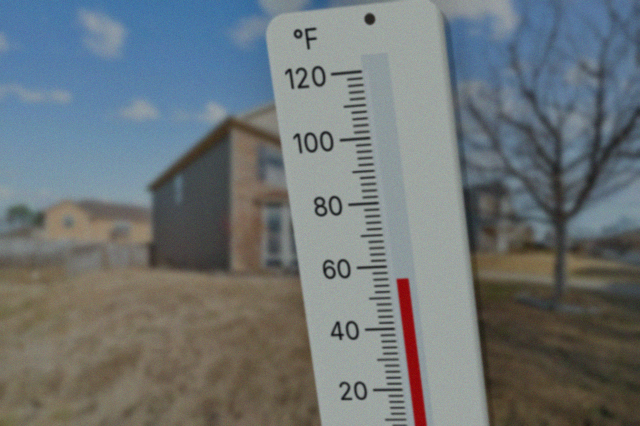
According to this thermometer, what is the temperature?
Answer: 56 °F
